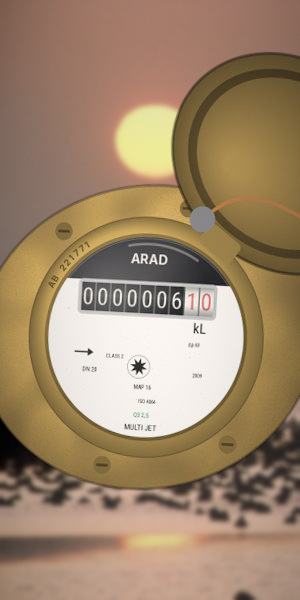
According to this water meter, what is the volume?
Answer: 6.10 kL
